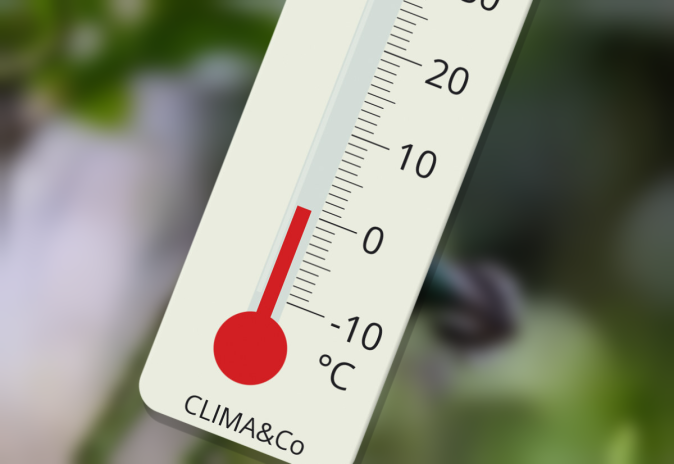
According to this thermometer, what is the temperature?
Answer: 0.5 °C
